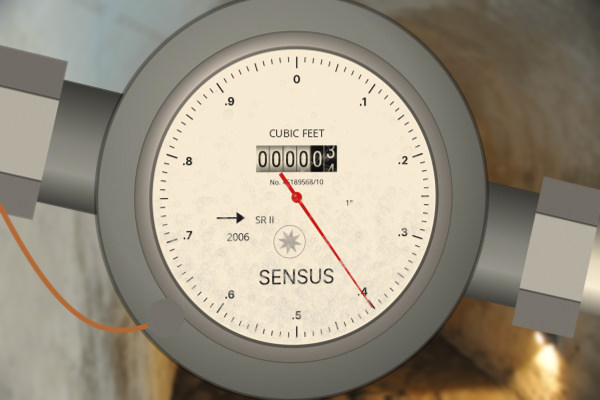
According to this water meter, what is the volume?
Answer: 3.40 ft³
